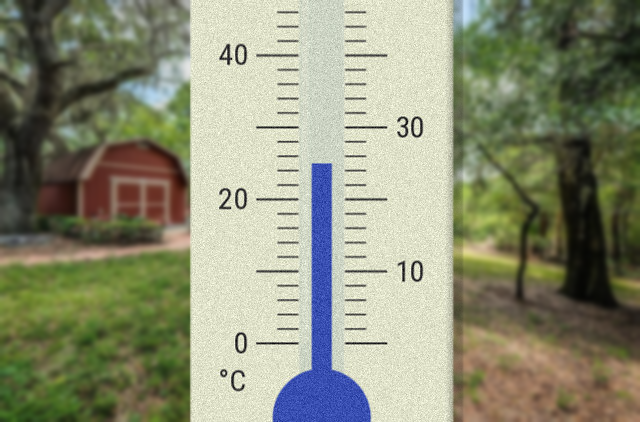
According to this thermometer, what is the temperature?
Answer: 25 °C
